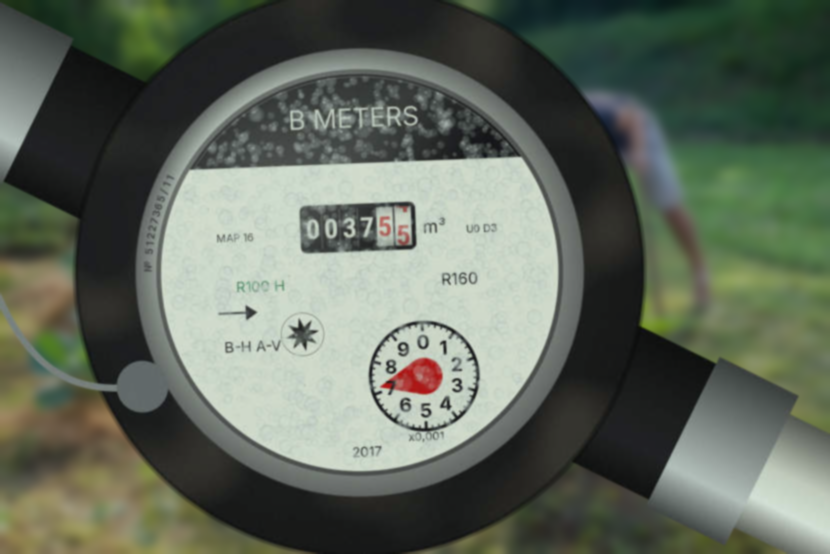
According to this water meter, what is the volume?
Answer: 37.547 m³
